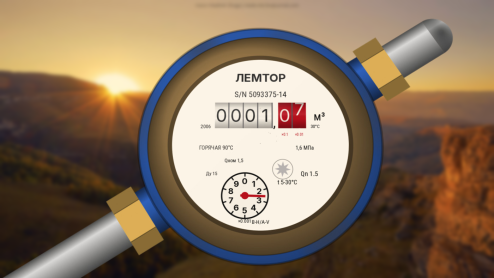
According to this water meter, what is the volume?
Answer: 1.072 m³
